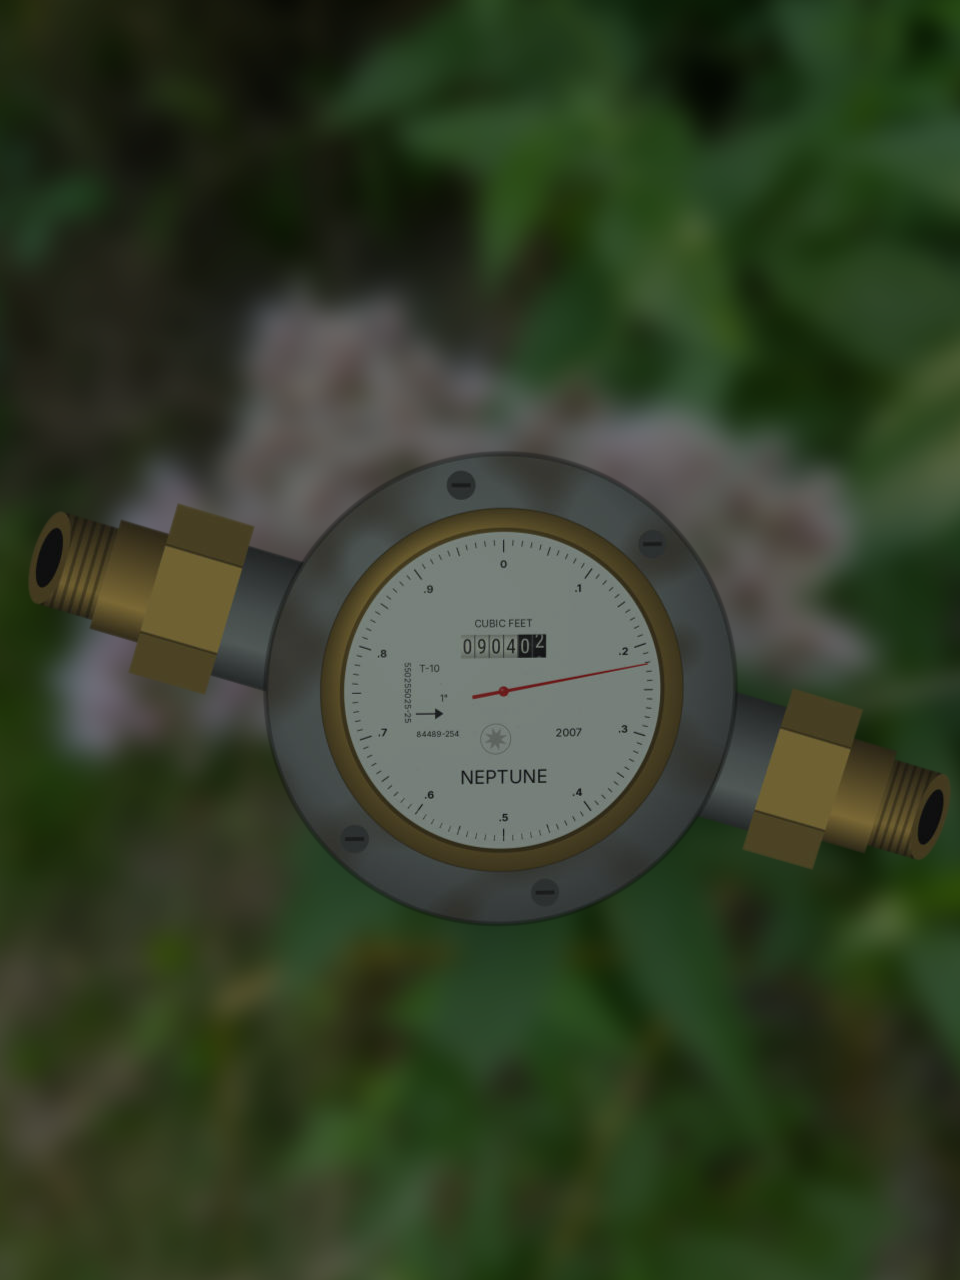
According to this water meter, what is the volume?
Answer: 90402.22 ft³
